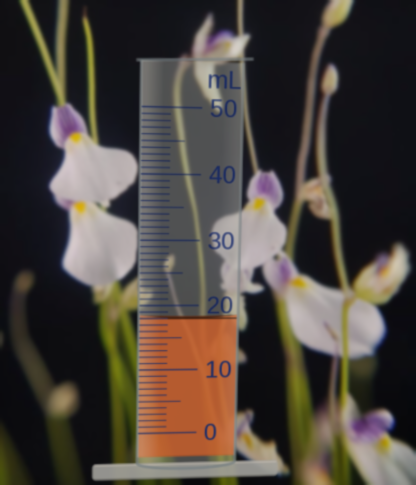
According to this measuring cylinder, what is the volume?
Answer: 18 mL
